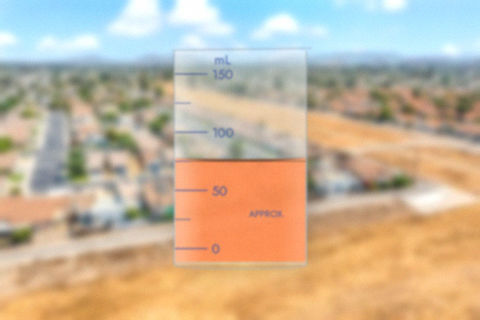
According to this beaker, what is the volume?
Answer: 75 mL
